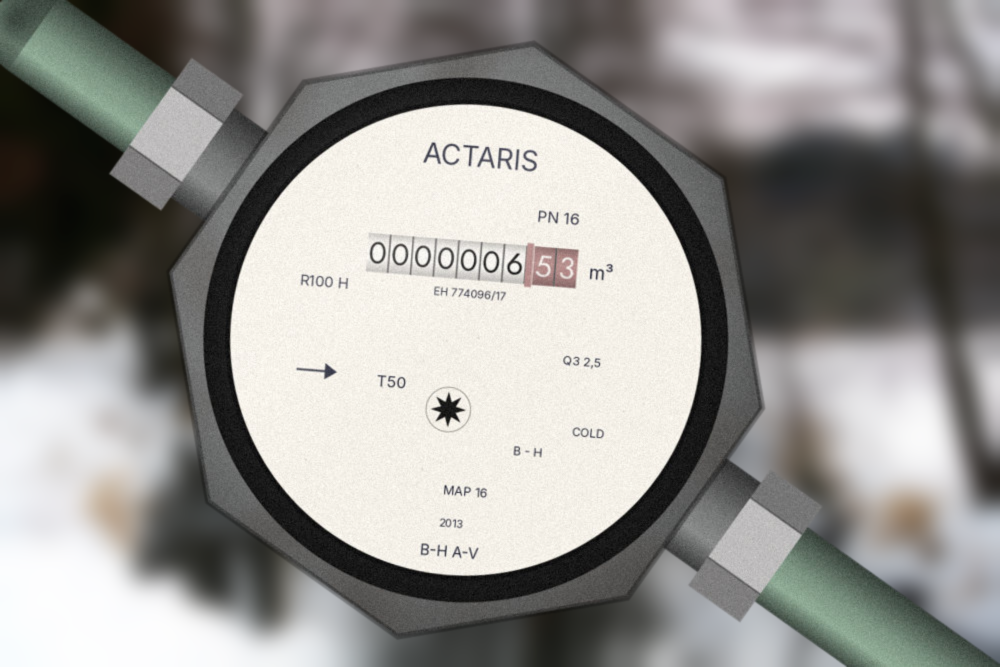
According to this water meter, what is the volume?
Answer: 6.53 m³
